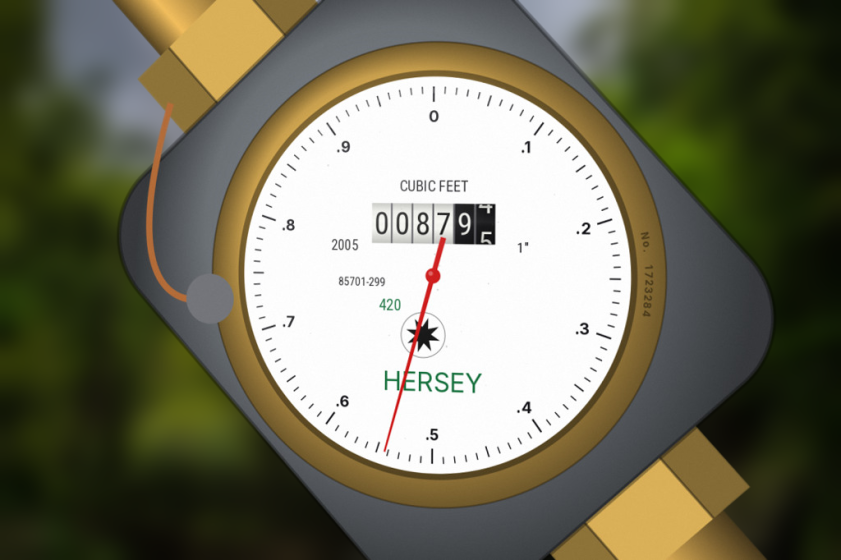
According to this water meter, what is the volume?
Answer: 8794.54 ft³
